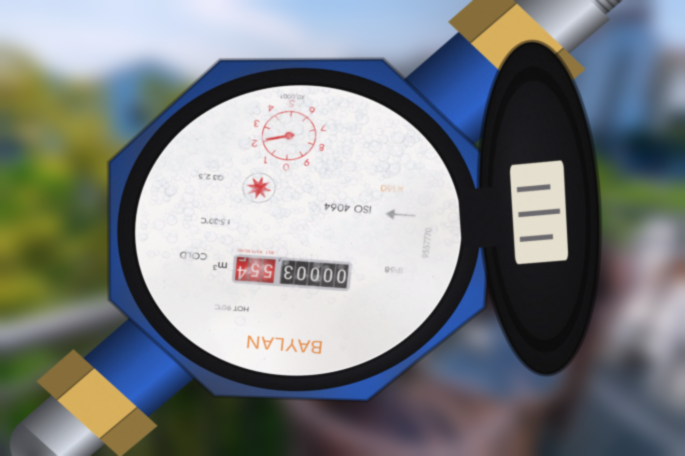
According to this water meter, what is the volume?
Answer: 3.5542 m³
